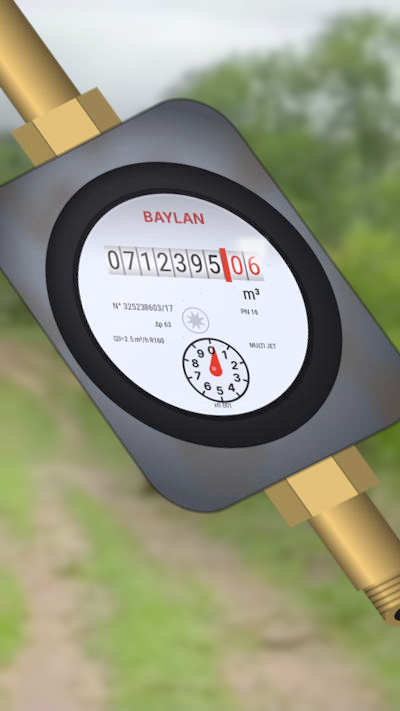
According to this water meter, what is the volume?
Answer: 712395.060 m³
